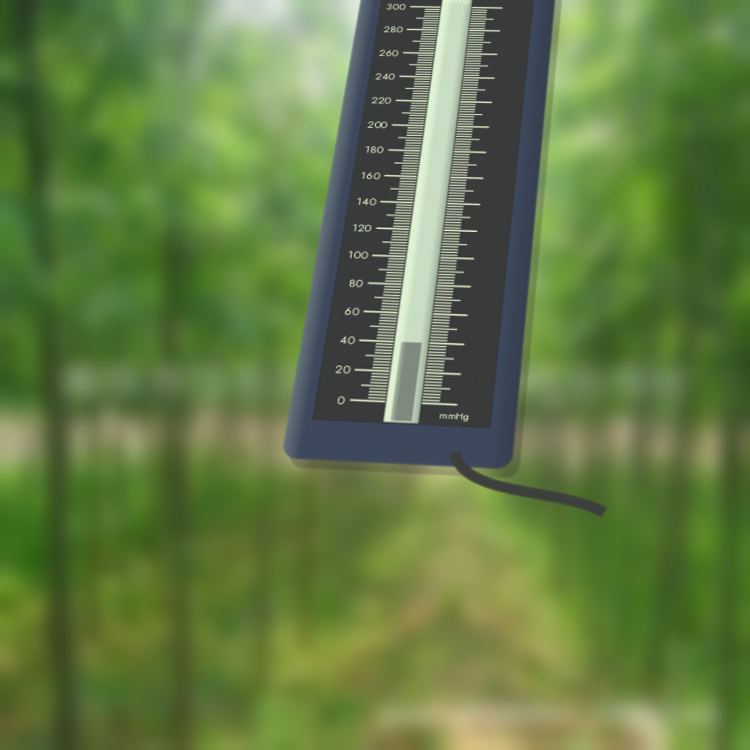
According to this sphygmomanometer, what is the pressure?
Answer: 40 mmHg
